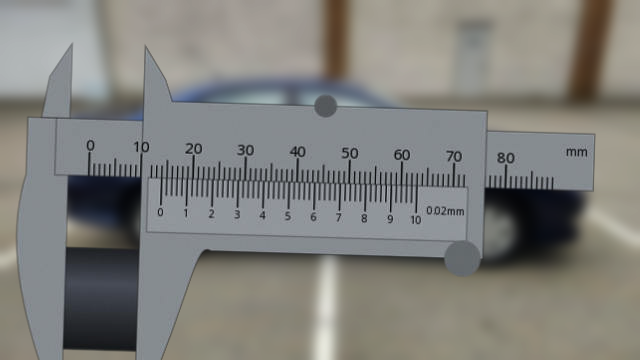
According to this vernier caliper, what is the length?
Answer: 14.0 mm
